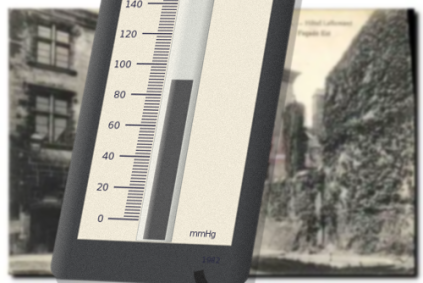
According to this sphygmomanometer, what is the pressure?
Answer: 90 mmHg
